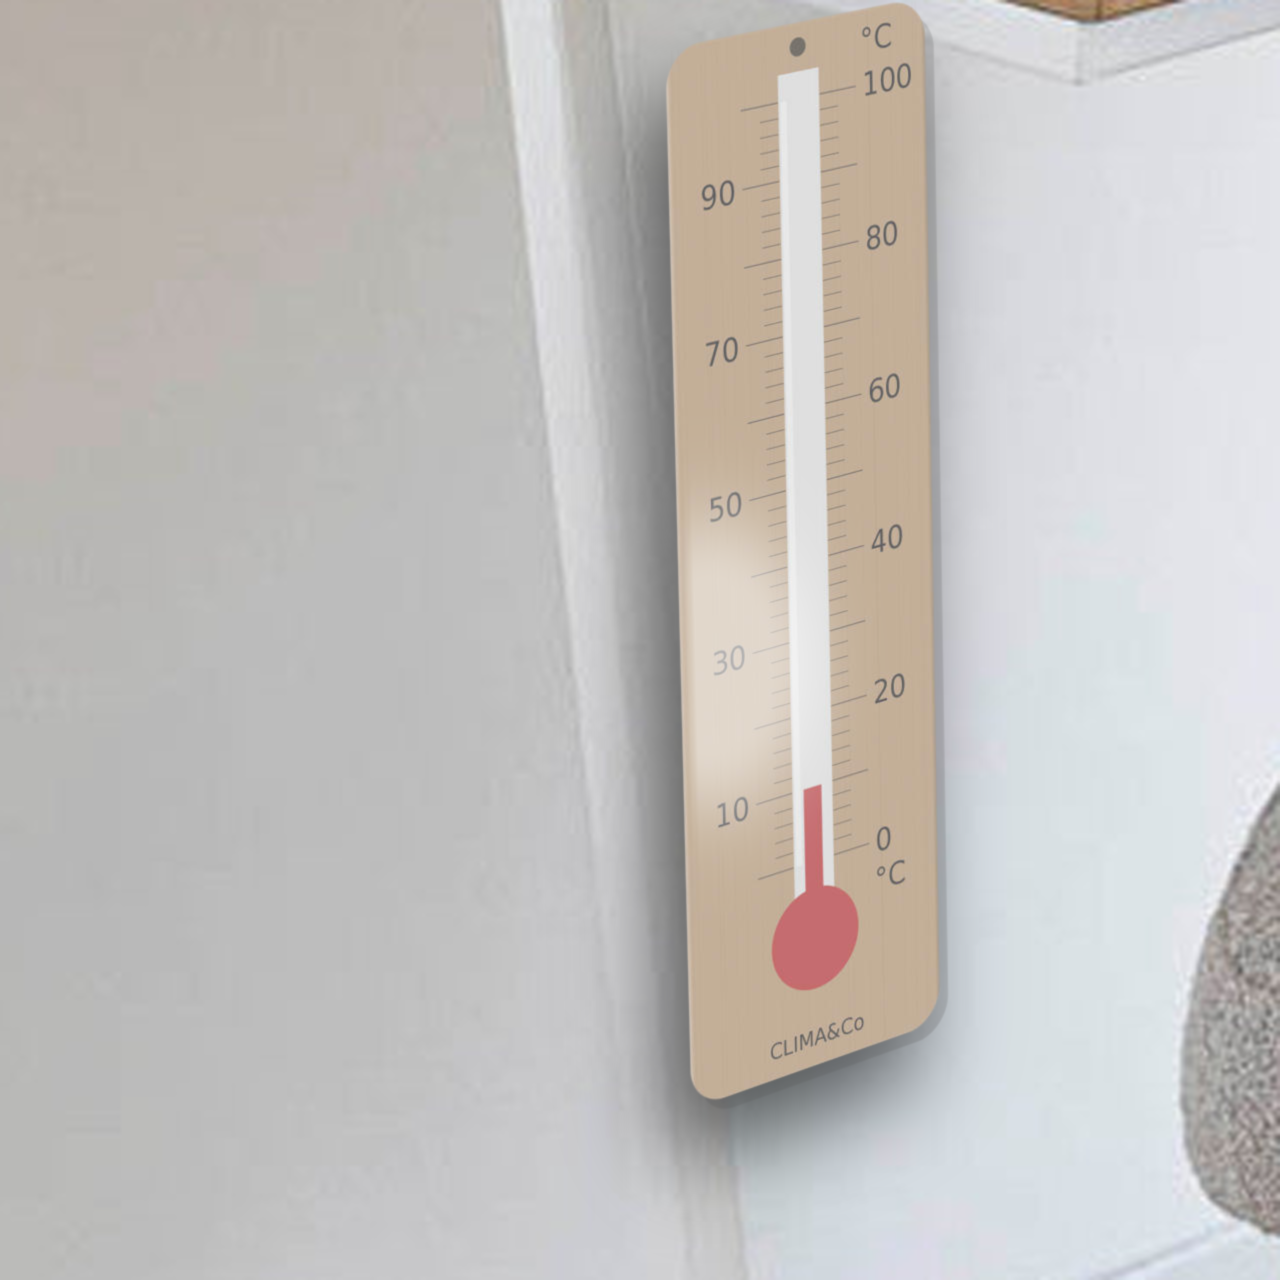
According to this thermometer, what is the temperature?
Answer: 10 °C
